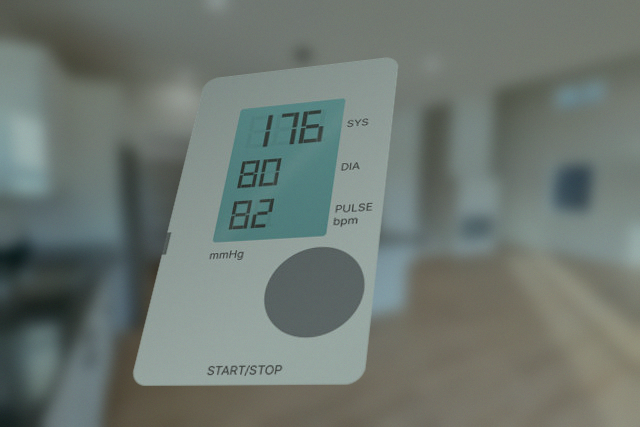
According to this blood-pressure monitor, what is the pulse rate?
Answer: 82 bpm
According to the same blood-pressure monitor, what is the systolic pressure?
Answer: 176 mmHg
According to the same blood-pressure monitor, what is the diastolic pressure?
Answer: 80 mmHg
